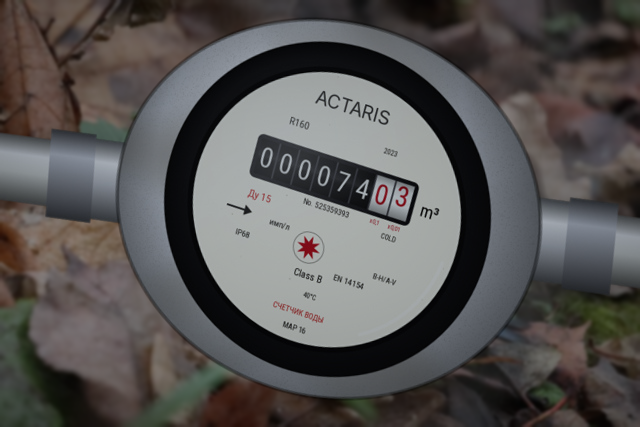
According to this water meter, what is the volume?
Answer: 74.03 m³
